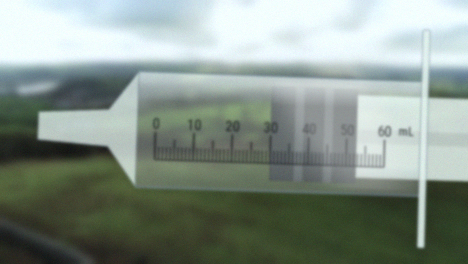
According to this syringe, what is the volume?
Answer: 30 mL
